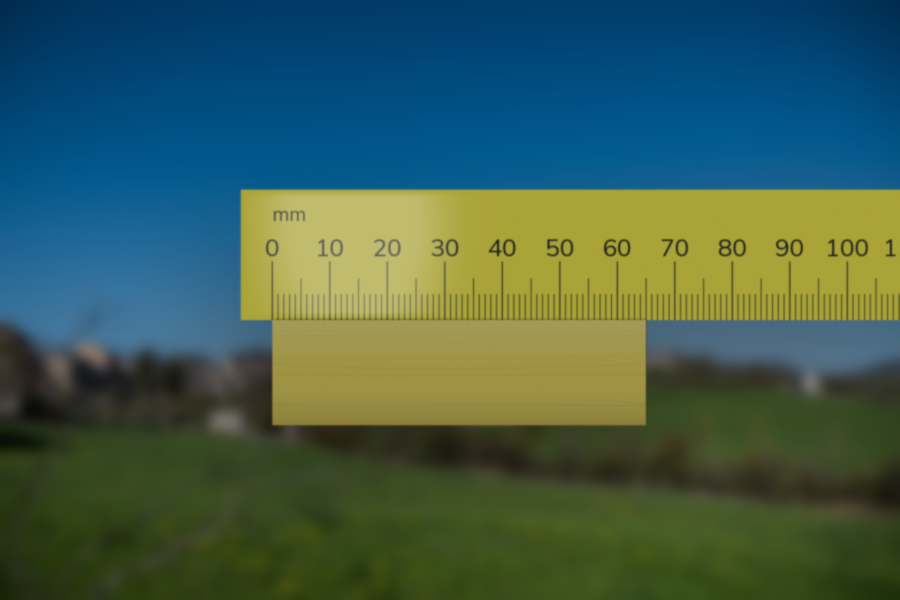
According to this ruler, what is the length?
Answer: 65 mm
